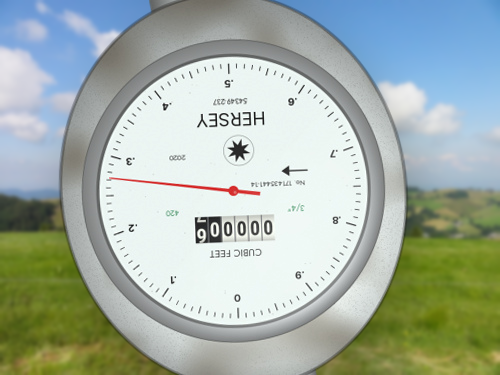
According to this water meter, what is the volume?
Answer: 6.27 ft³
